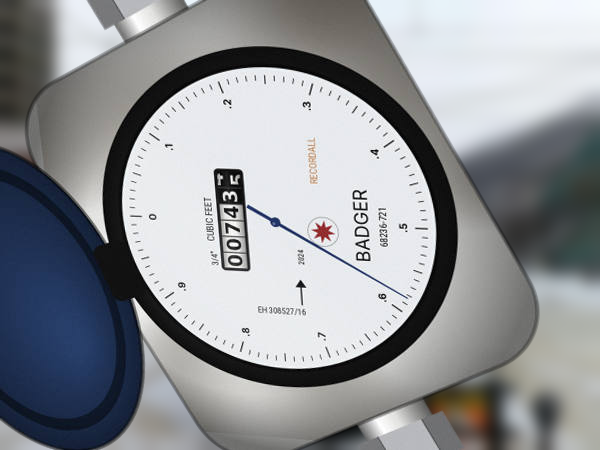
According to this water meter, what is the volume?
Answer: 7434.58 ft³
